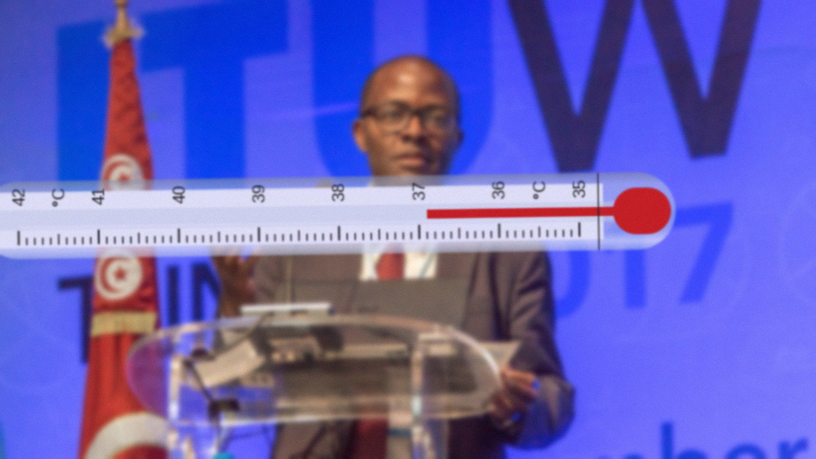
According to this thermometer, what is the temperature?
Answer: 36.9 °C
